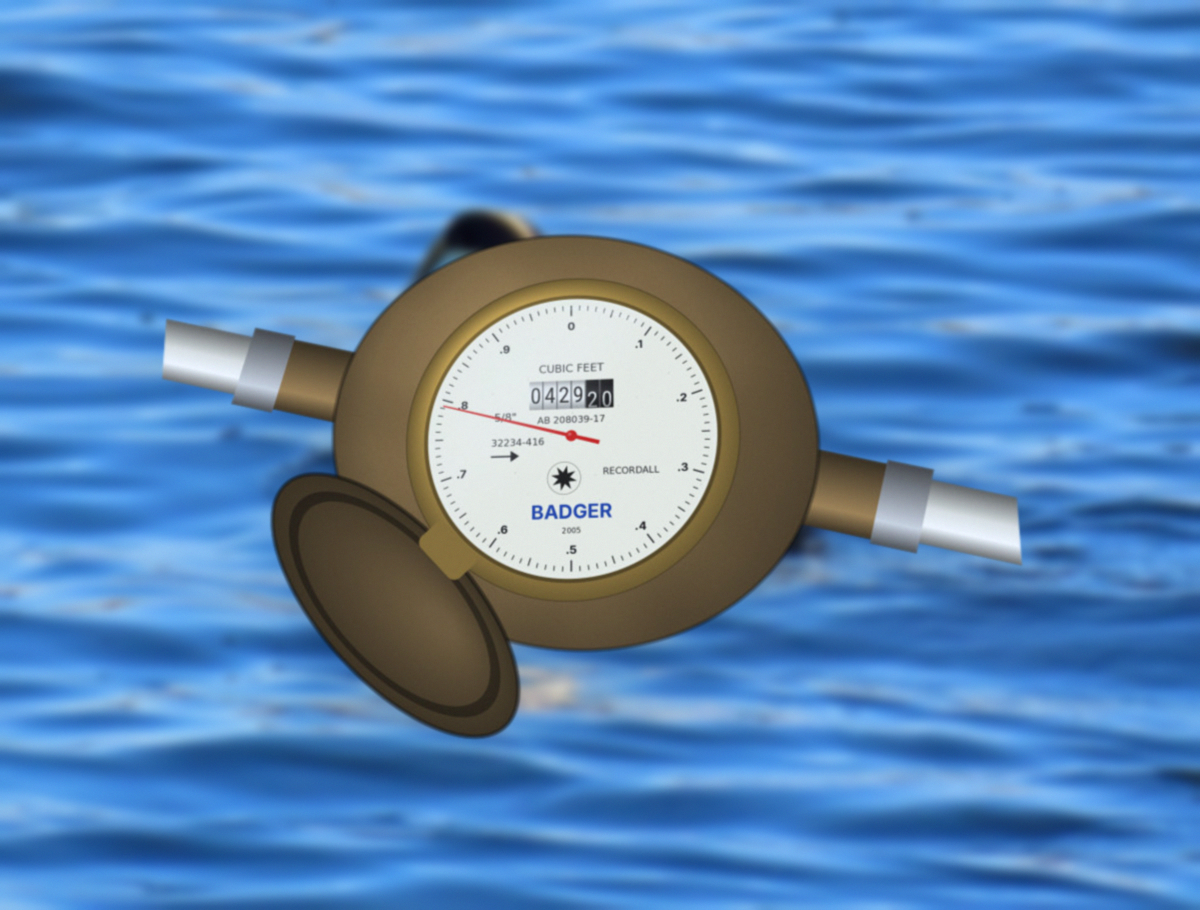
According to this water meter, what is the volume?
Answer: 42919.79 ft³
